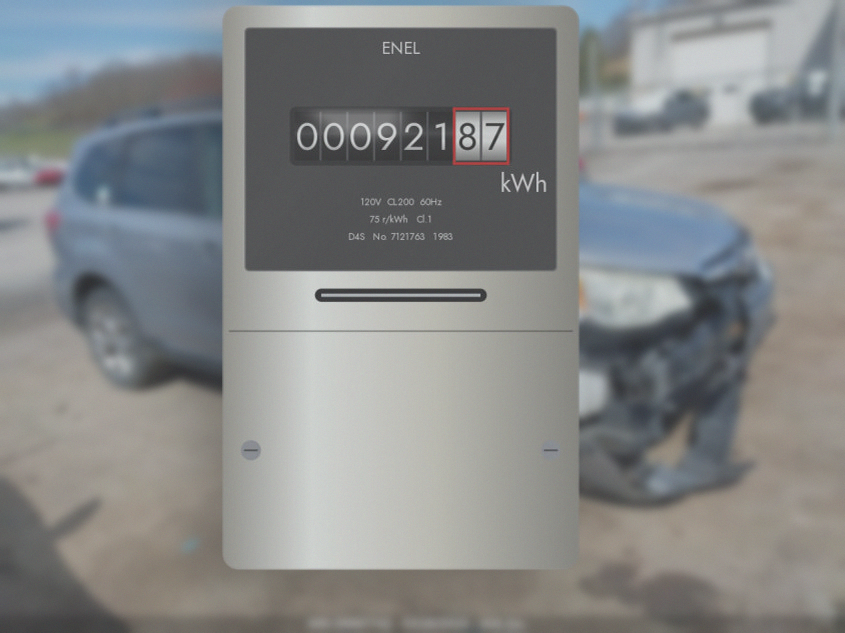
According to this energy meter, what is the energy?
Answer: 921.87 kWh
